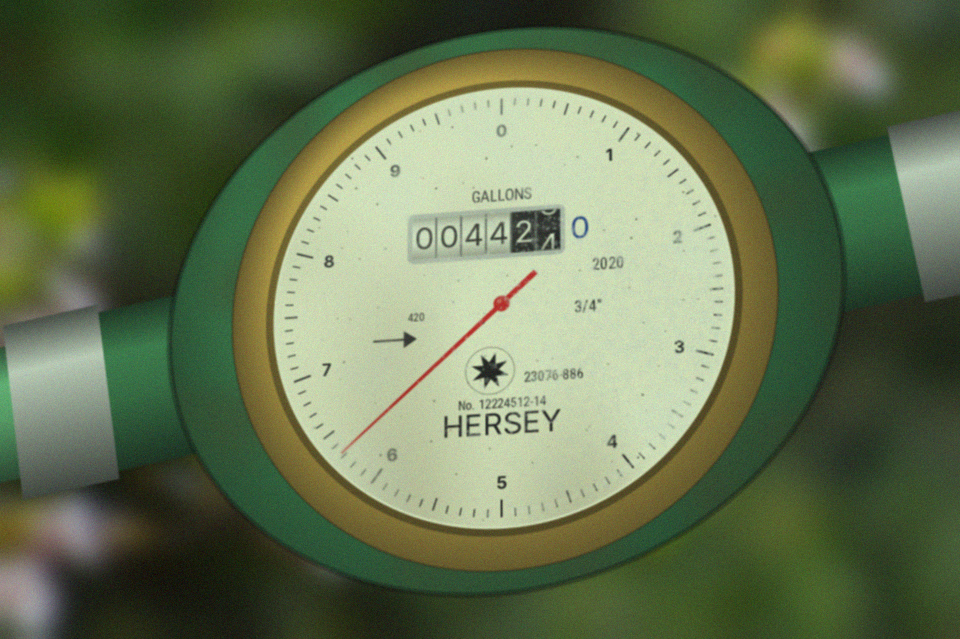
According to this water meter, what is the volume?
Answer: 44236.3 gal
